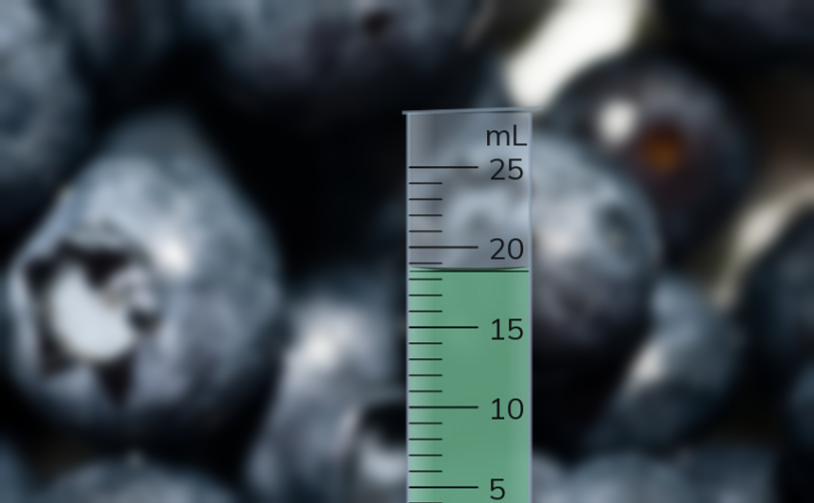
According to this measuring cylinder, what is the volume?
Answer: 18.5 mL
